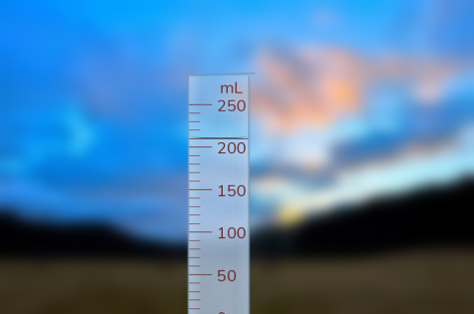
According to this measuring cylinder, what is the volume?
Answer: 210 mL
